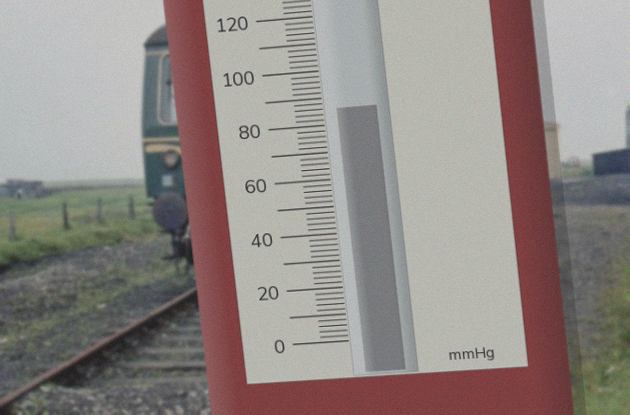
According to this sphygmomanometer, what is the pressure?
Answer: 86 mmHg
